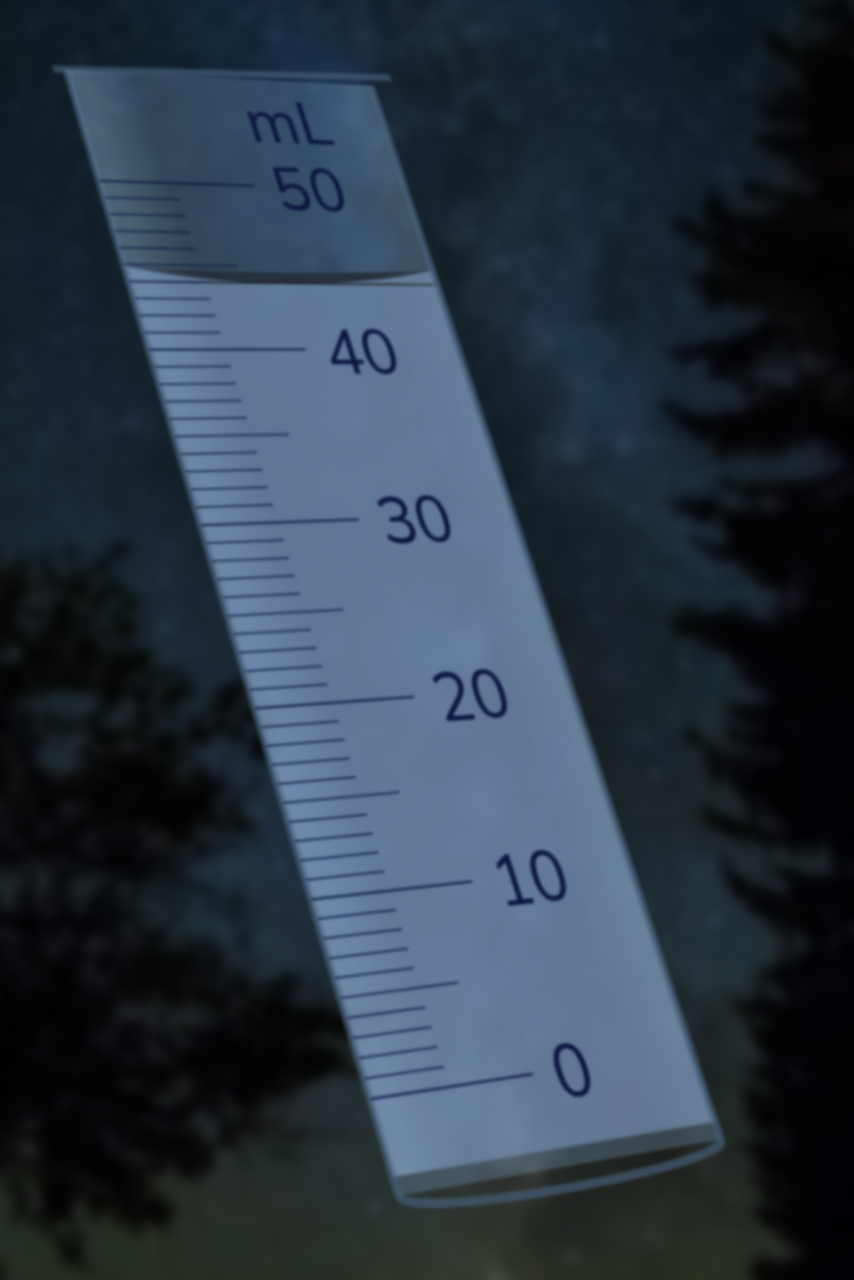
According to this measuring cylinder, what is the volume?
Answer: 44 mL
